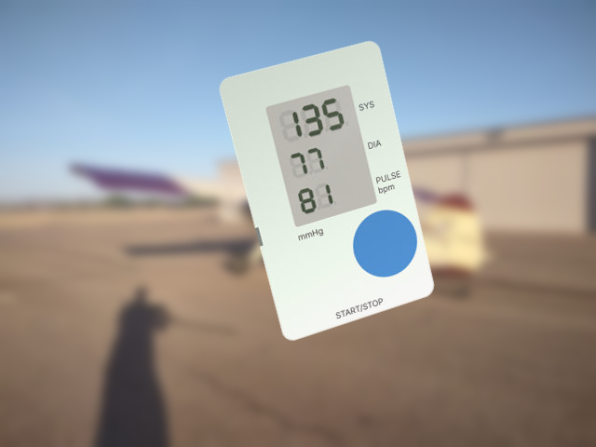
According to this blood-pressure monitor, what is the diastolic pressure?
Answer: 77 mmHg
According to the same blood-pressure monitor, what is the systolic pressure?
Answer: 135 mmHg
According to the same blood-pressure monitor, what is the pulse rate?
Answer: 81 bpm
